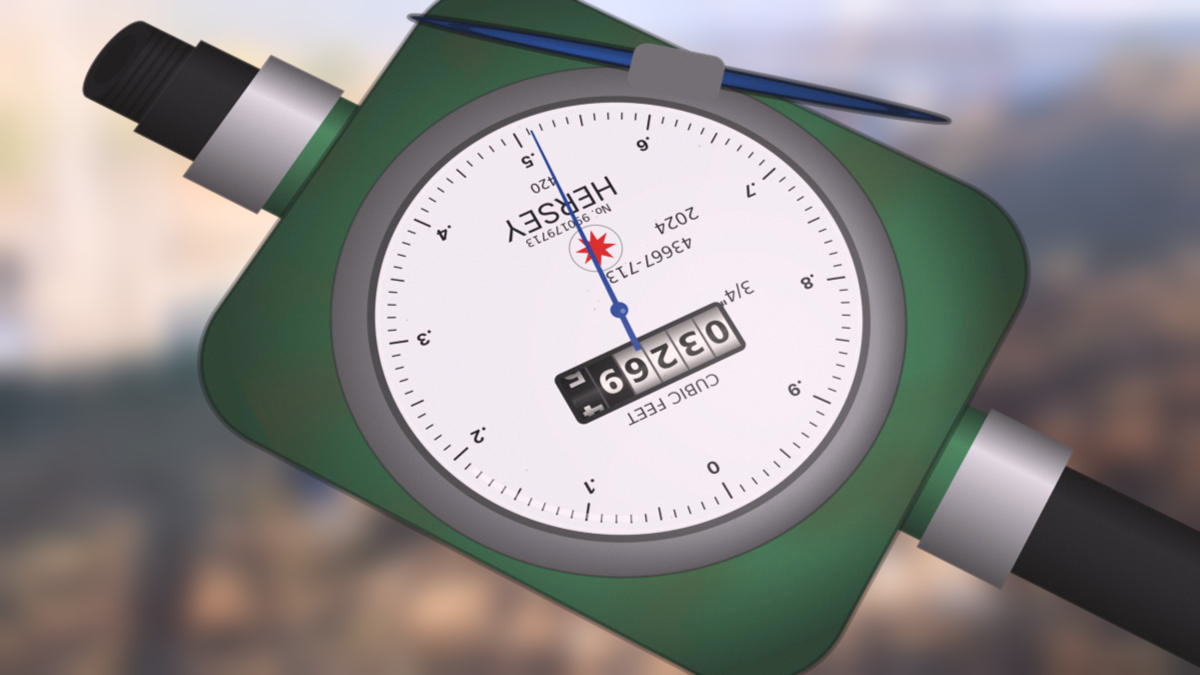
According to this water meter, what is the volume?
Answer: 32694.51 ft³
